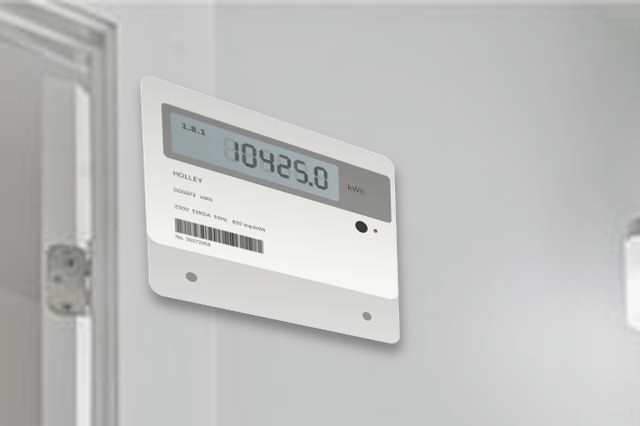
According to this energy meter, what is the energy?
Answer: 10425.0 kWh
